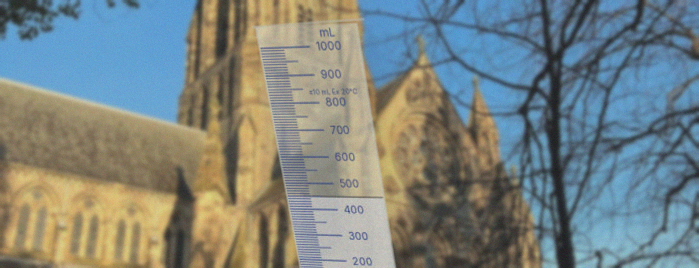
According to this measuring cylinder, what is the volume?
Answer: 450 mL
